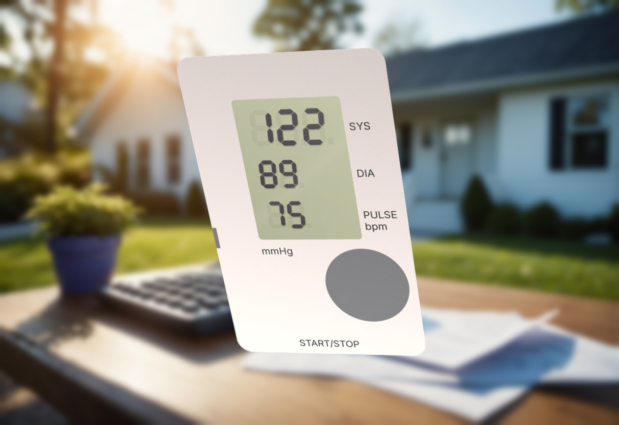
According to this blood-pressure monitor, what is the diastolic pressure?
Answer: 89 mmHg
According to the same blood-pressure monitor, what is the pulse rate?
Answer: 75 bpm
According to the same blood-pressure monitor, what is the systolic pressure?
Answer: 122 mmHg
